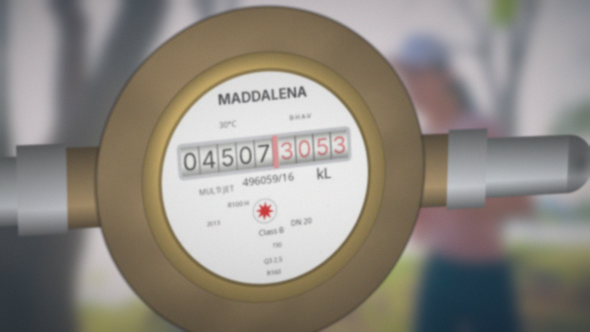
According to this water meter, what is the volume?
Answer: 4507.3053 kL
